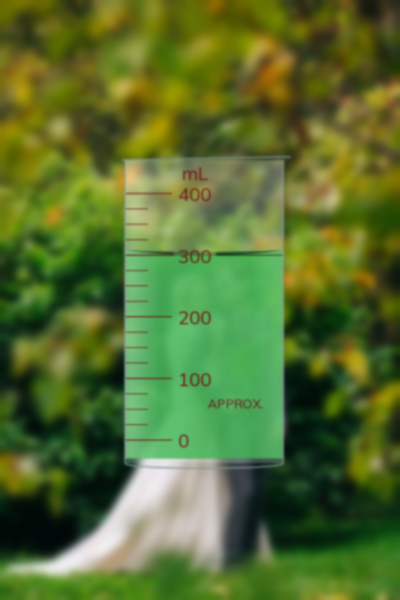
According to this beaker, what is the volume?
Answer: 300 mL
